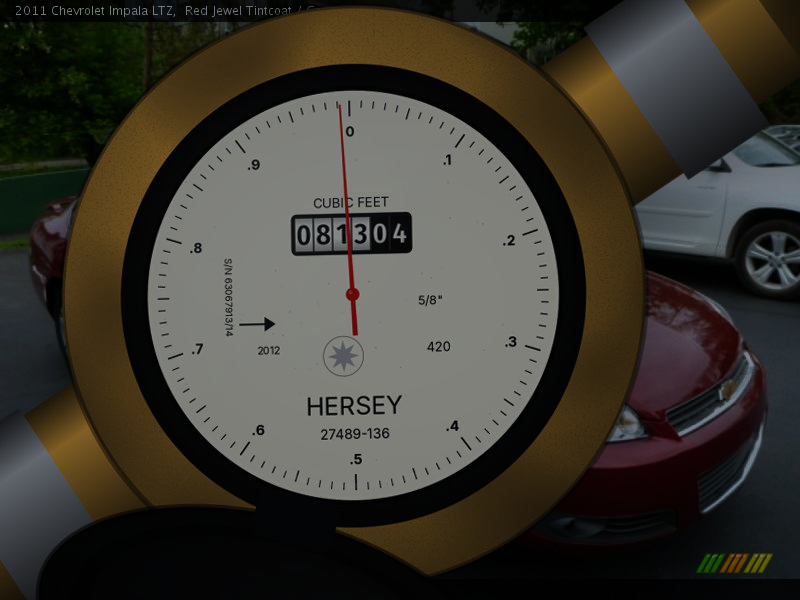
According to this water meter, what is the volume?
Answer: 81303.99 ft³
